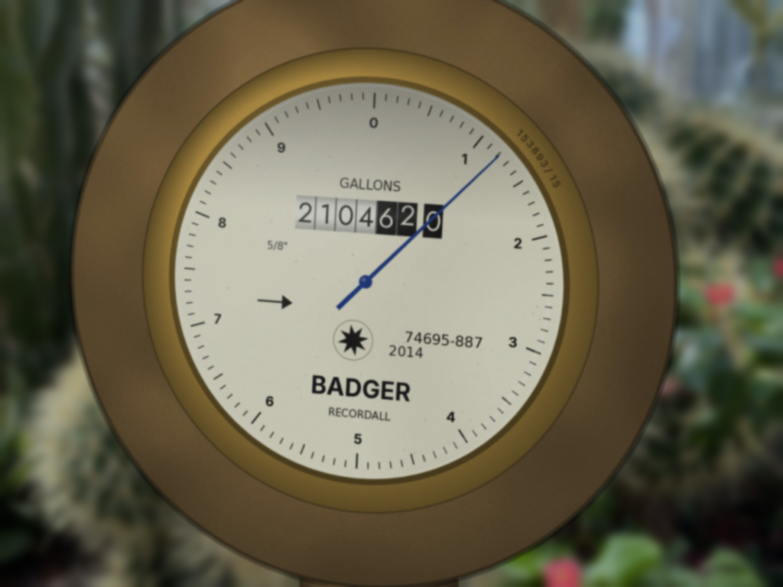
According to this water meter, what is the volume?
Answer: 2104621.2 gal
